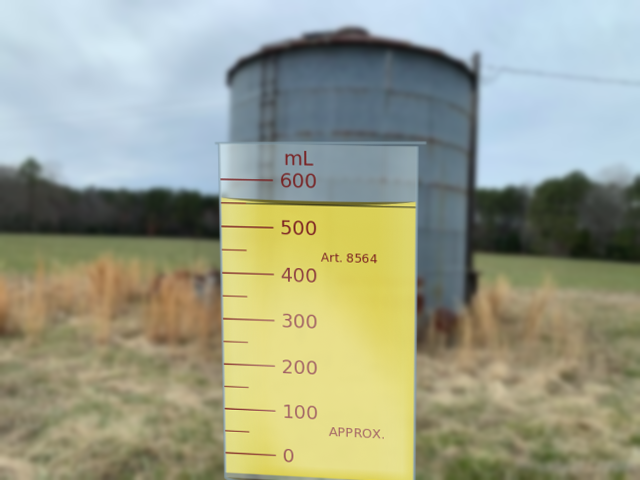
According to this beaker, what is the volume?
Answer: 550 mL
